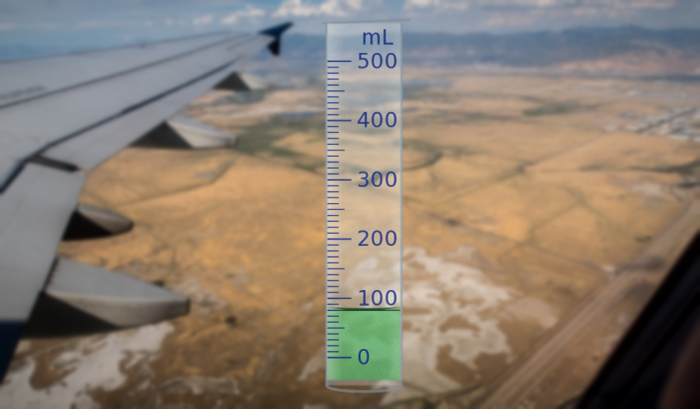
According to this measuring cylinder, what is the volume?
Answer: 80 mL
